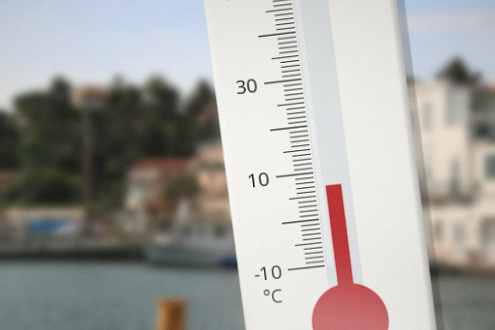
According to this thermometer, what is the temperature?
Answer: 7 °C
